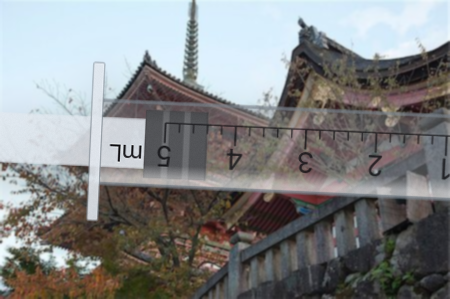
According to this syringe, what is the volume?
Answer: 4.4 mL
